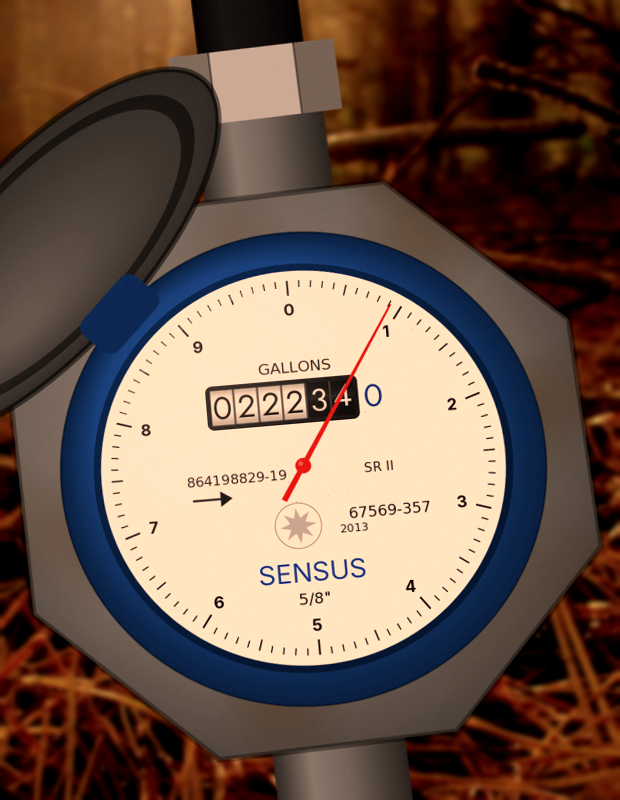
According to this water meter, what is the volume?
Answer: 222340.9 gal
